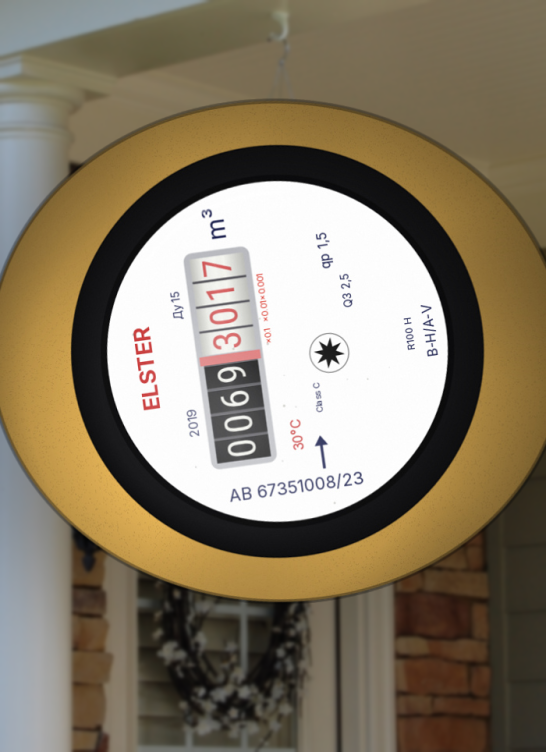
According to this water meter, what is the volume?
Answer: 69.3017 m³
